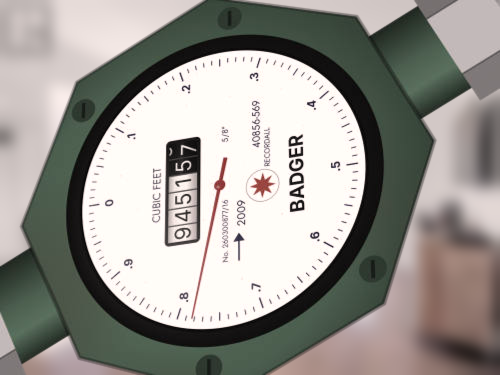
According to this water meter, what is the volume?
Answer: 945156.78 ft³
